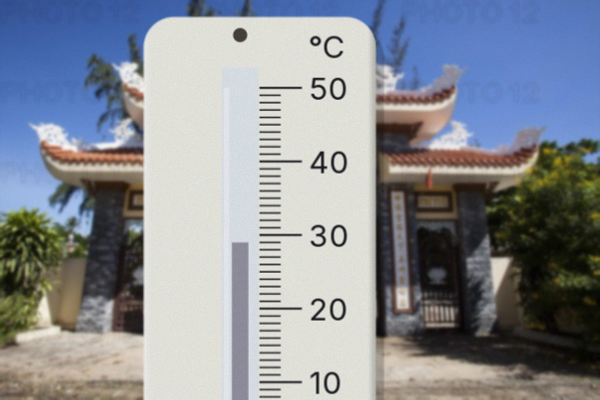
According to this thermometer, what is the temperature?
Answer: 29 °C
